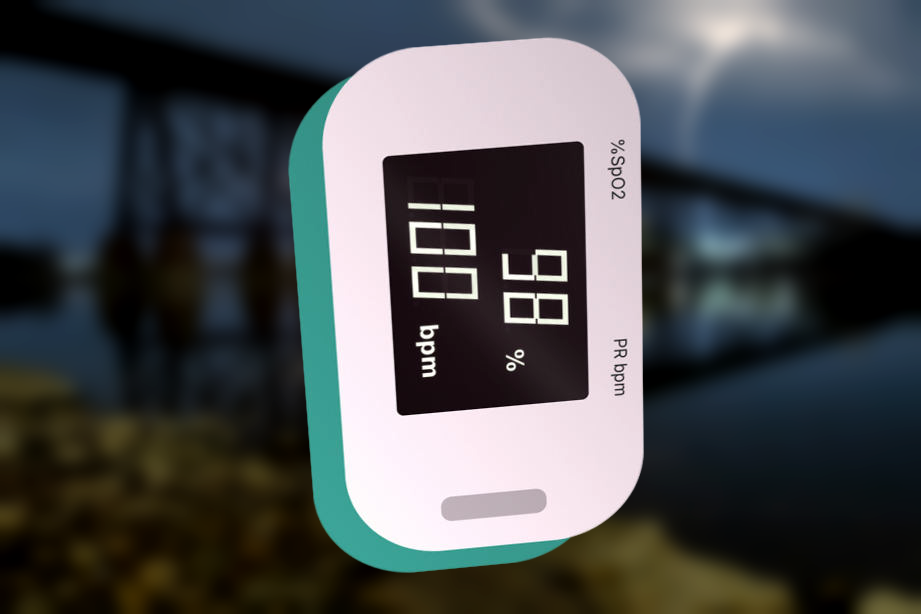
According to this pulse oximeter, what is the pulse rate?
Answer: 100 bpm
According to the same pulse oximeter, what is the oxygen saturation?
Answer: 98 %
